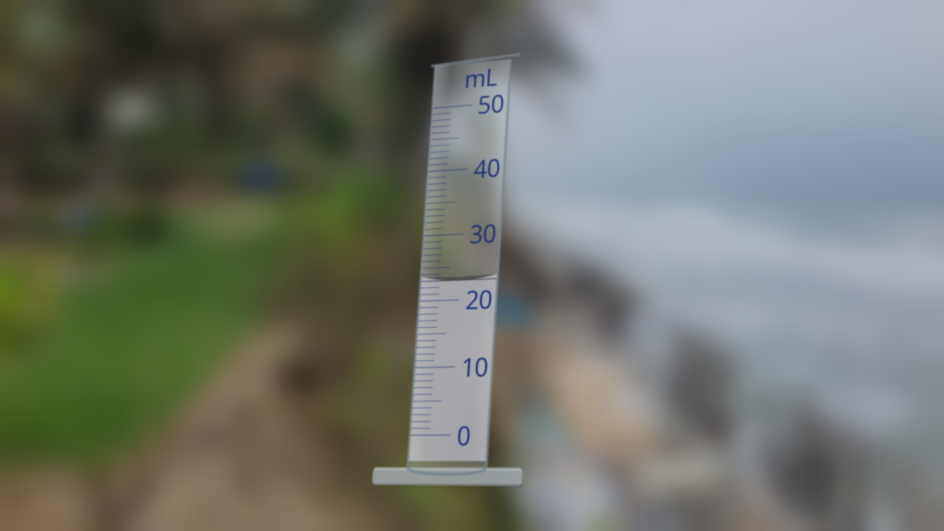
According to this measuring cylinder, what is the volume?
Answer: 23 mL
